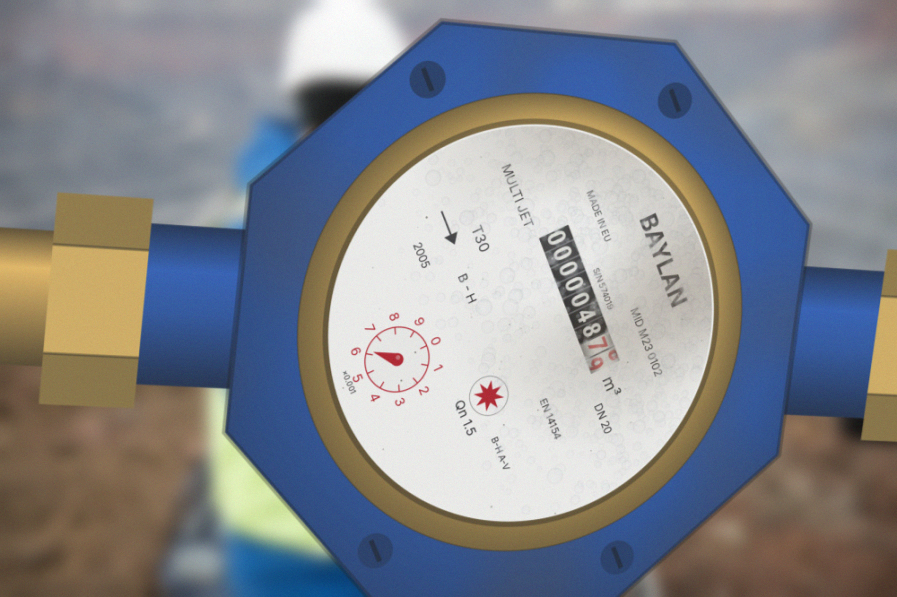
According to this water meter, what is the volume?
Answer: 48.786 m³
